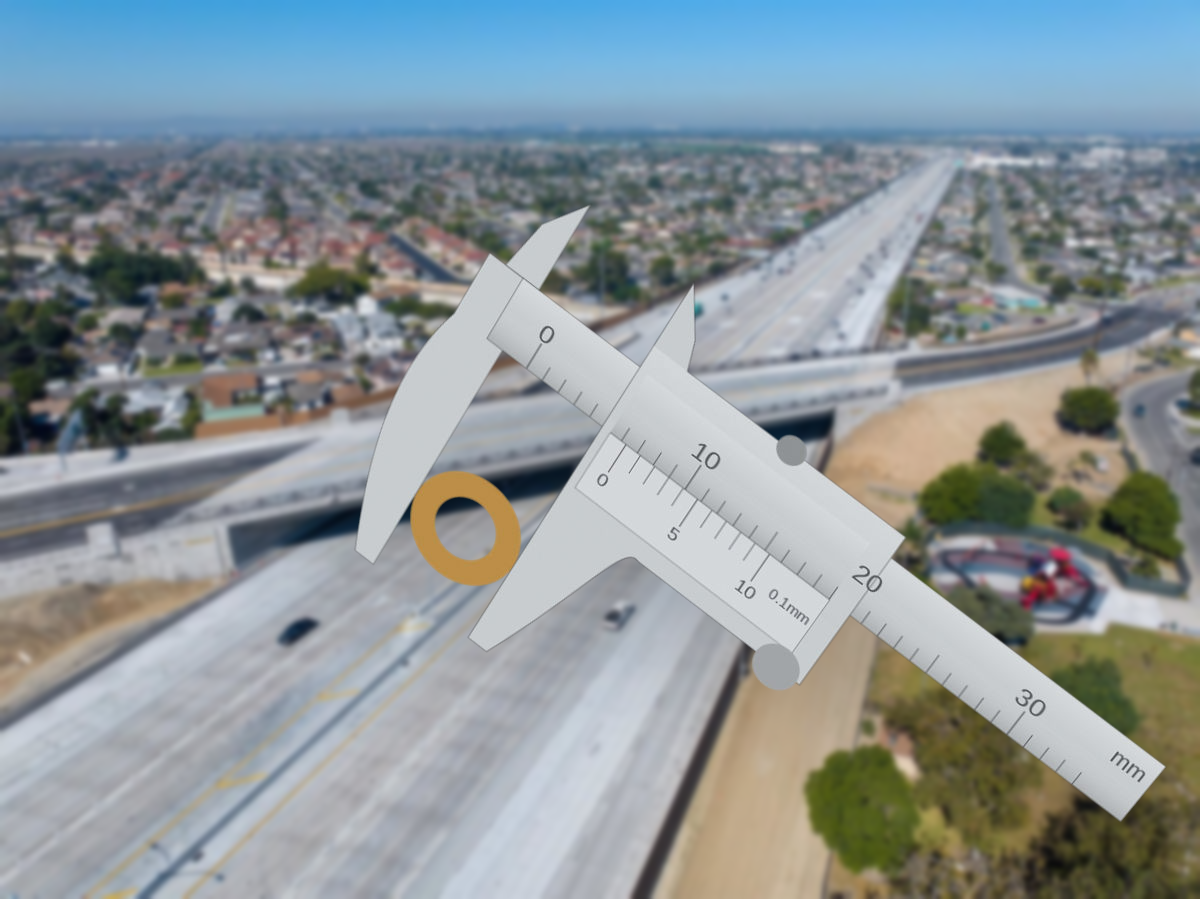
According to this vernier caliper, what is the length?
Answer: 6.3 mm
